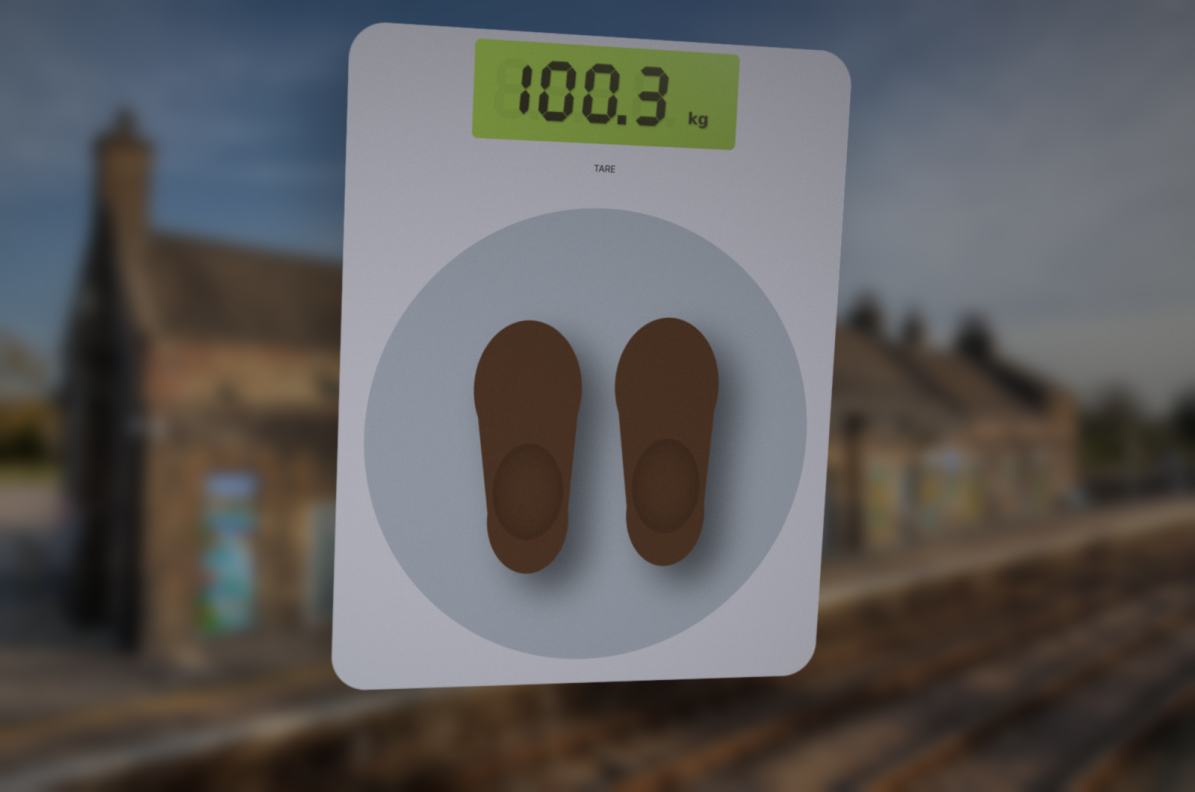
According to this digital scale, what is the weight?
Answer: 100.3 kg
